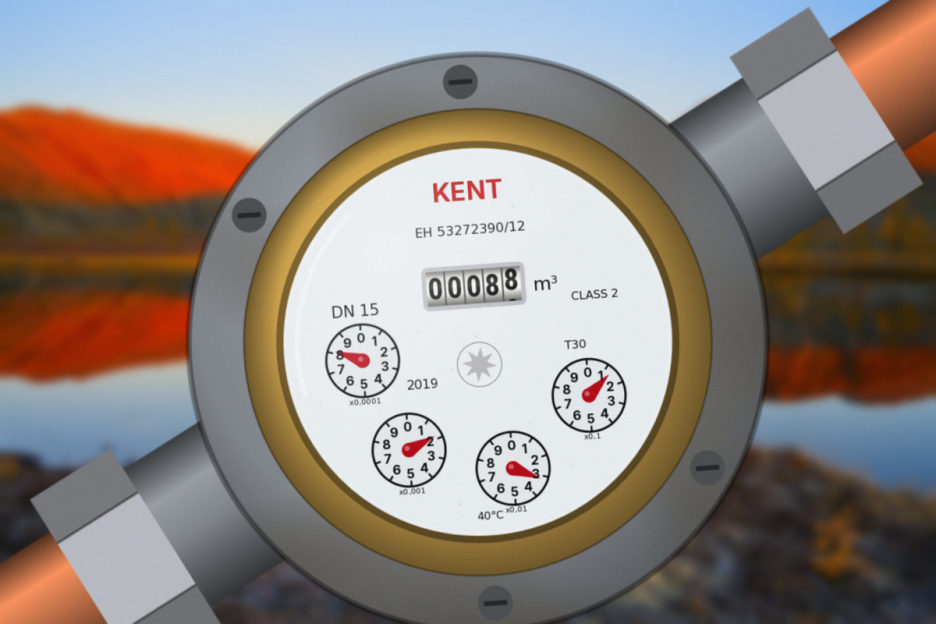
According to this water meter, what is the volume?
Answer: 88.1318 m³
